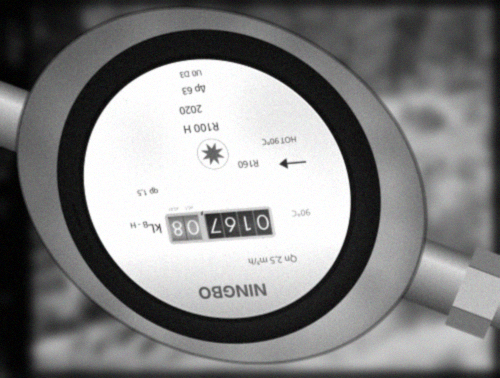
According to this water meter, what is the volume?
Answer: 167.08 kL
